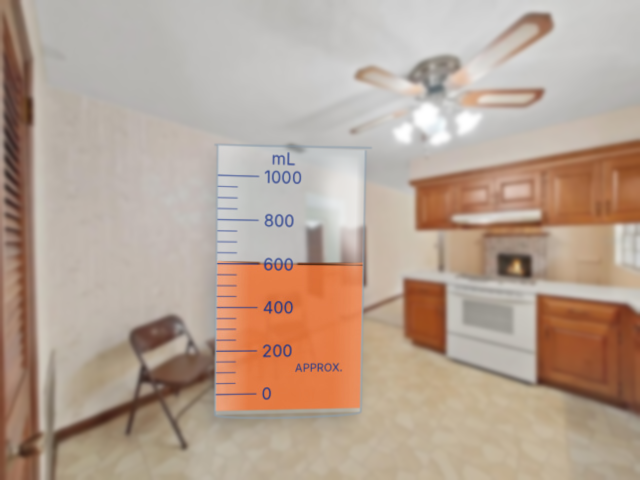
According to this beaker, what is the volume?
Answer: 600 mL
